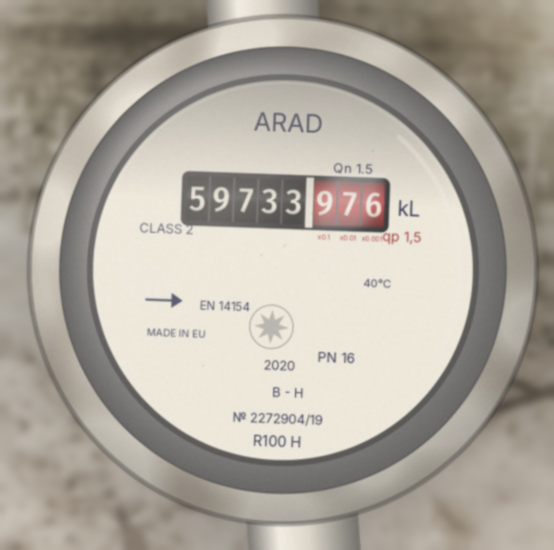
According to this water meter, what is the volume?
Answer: 59733.976 kL
